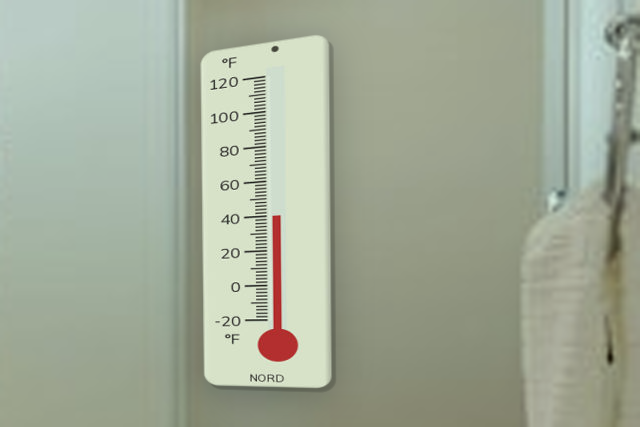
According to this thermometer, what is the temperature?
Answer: 40 °F
